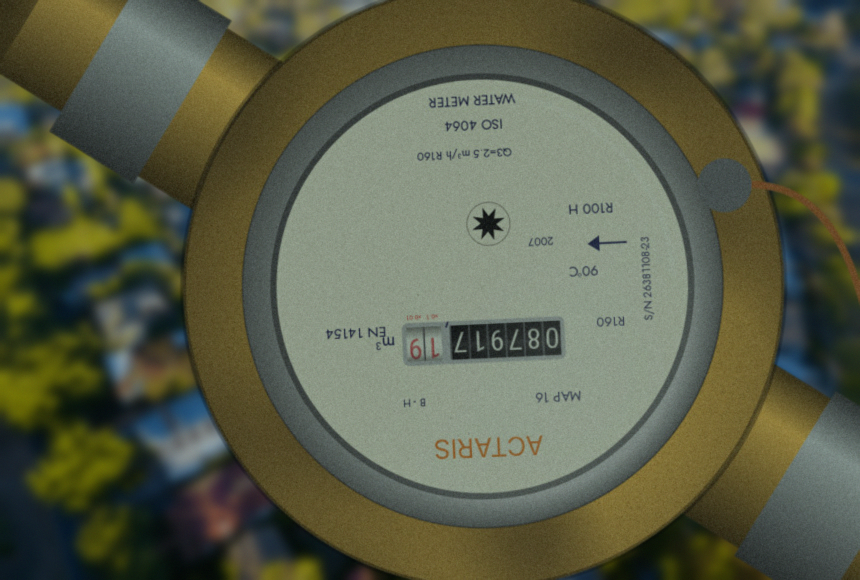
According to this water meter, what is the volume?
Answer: 87917.19 m³
